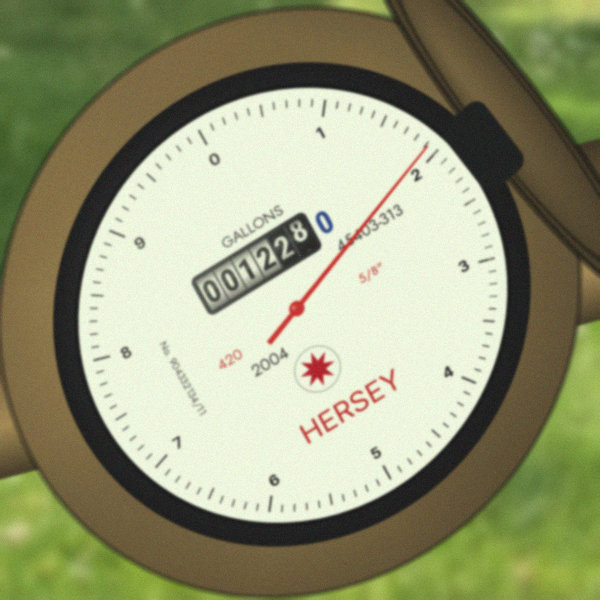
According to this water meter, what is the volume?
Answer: 12281.9 gal
